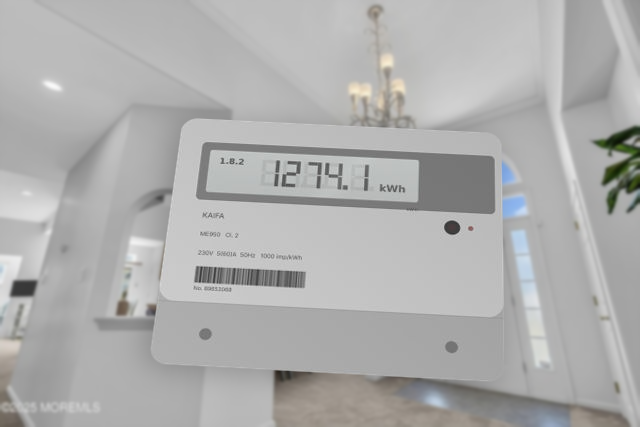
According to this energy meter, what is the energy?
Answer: 1274.1 kWh
